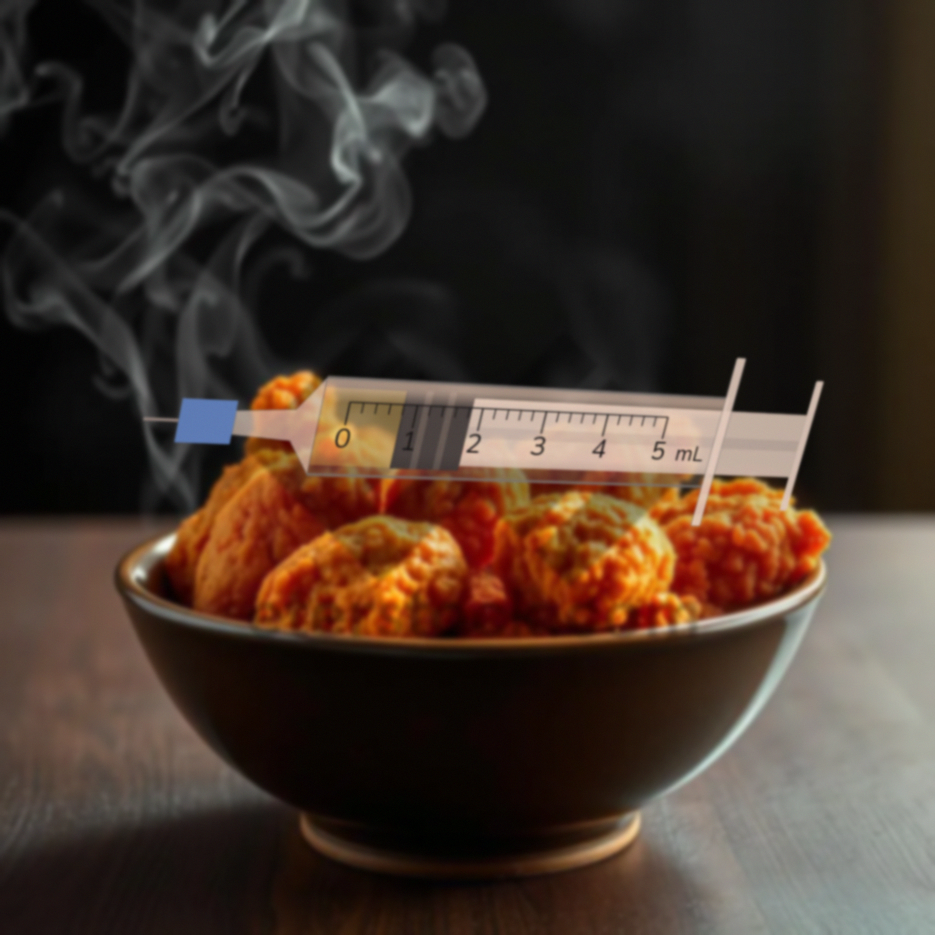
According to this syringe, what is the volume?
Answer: 0.8 mL
